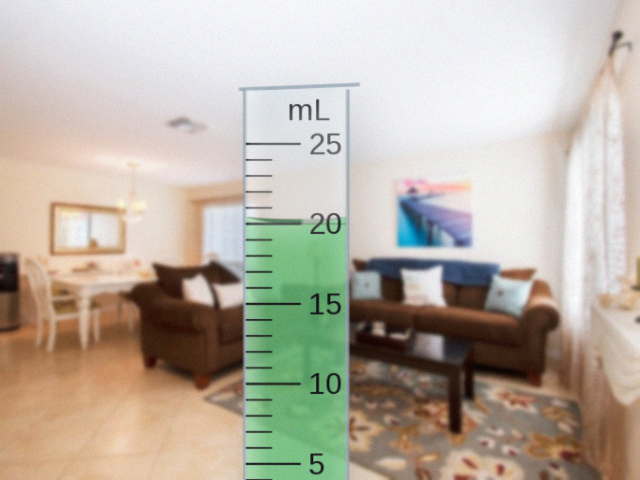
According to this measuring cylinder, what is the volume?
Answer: 20 mL
